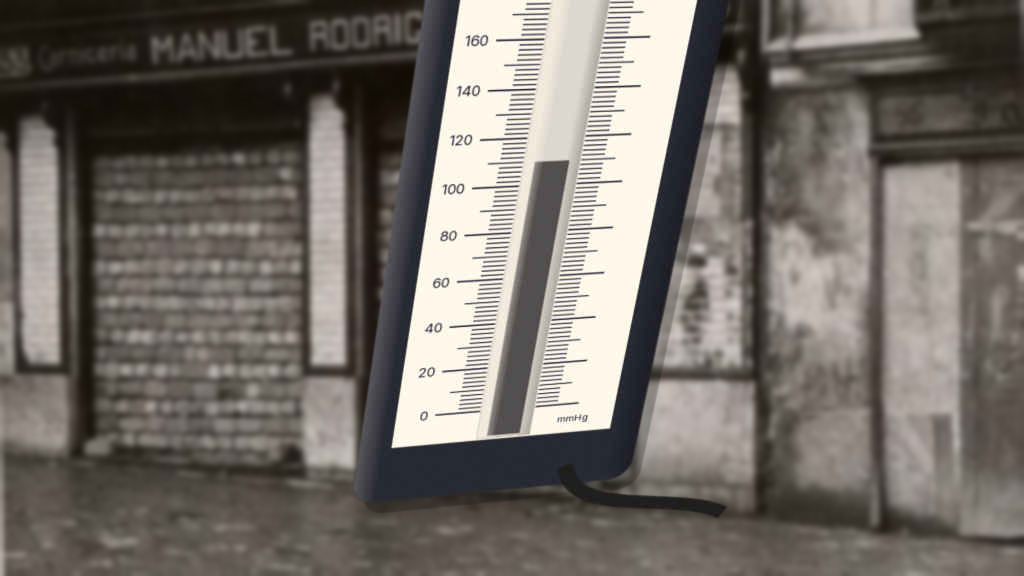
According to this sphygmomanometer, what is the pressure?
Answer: 110 mmHg
